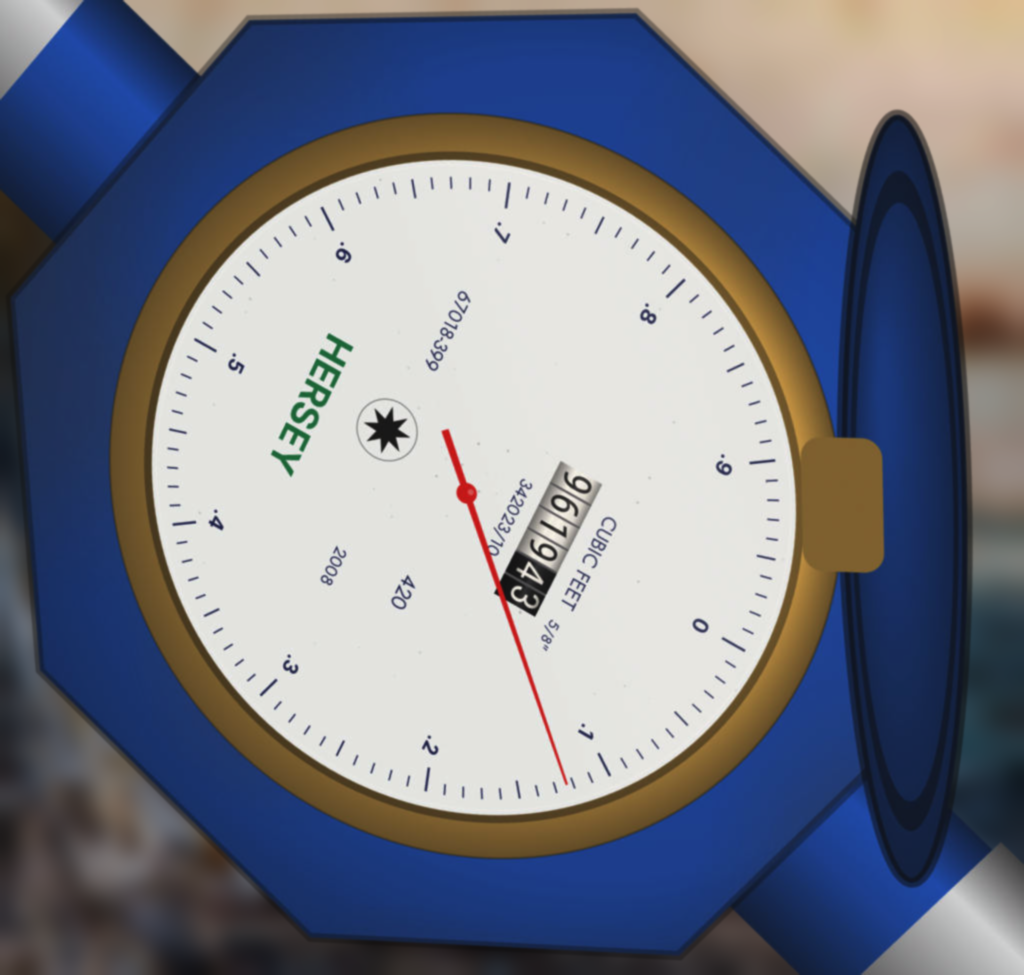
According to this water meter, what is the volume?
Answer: 961943.12 ft³
